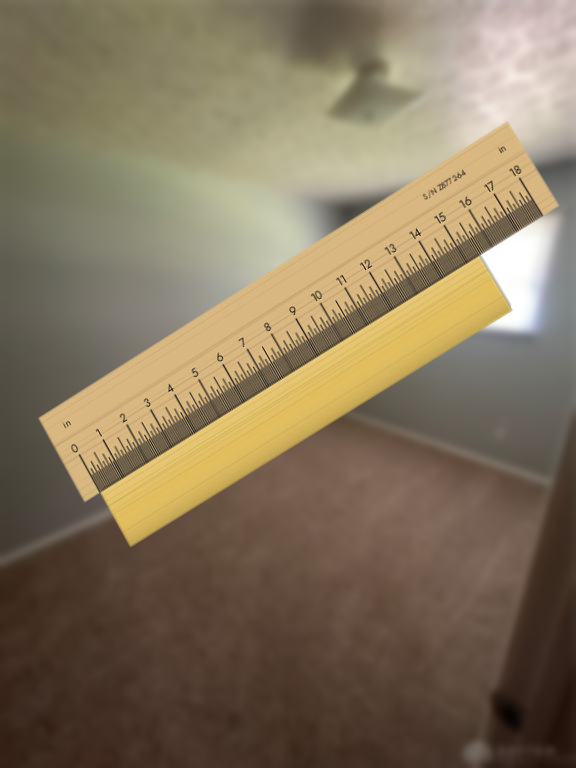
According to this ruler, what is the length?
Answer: 15.5 in
